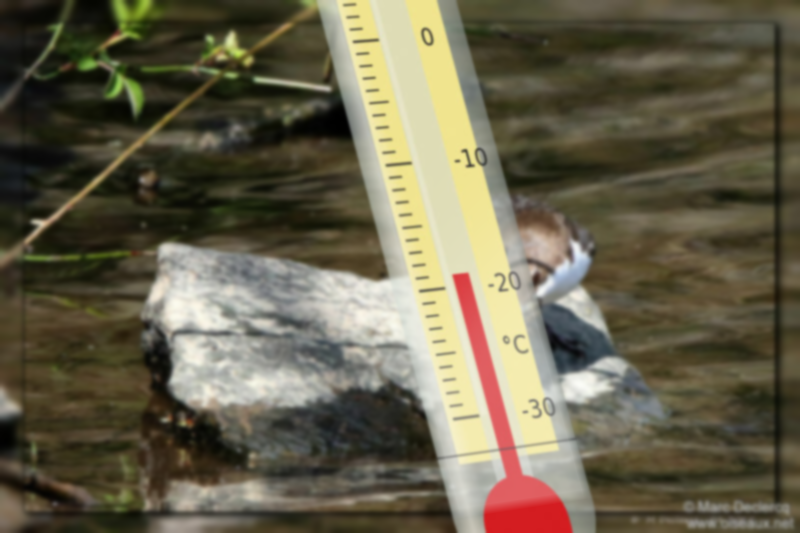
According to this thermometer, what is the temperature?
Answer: -19 °C
